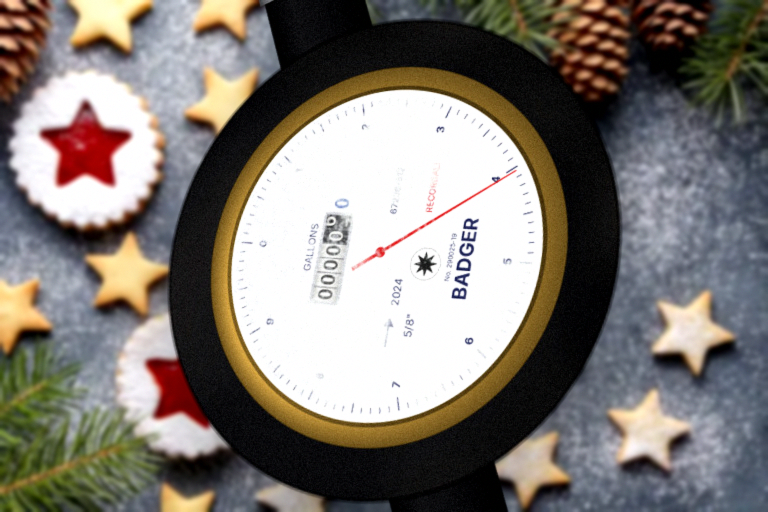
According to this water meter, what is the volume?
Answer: 64.0 gal
